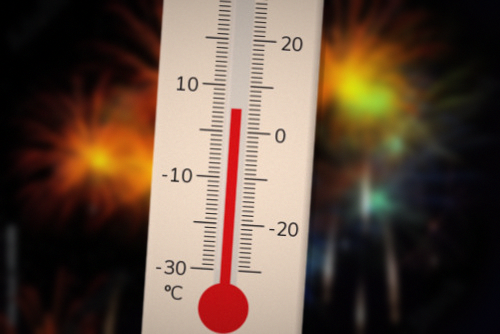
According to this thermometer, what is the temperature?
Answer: 5 °C
